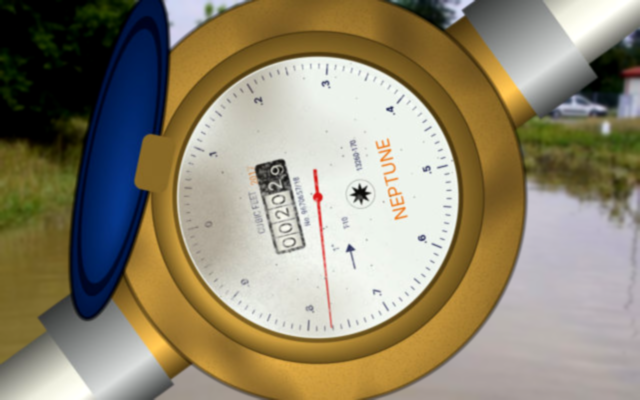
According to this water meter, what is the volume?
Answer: 2028.77 ft³
